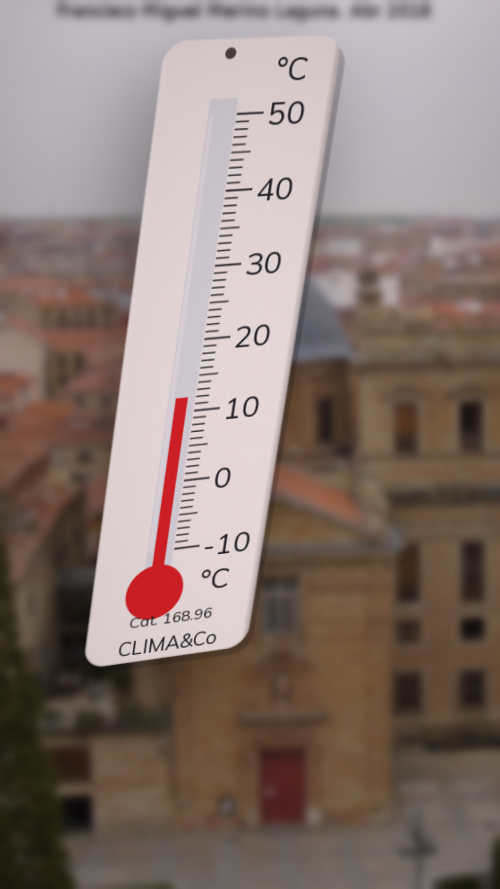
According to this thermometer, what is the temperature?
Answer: 12 °C
